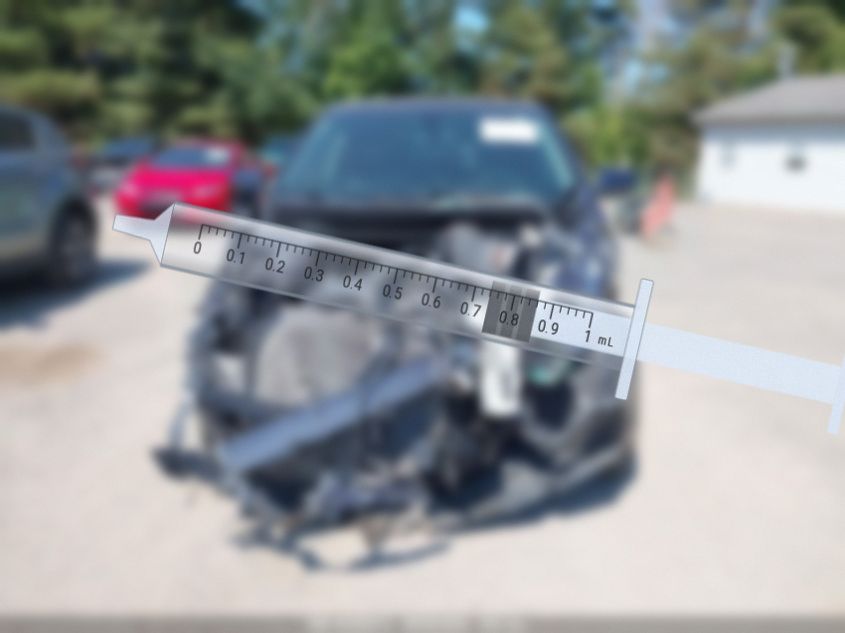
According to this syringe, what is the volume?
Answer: 0.74 mL
